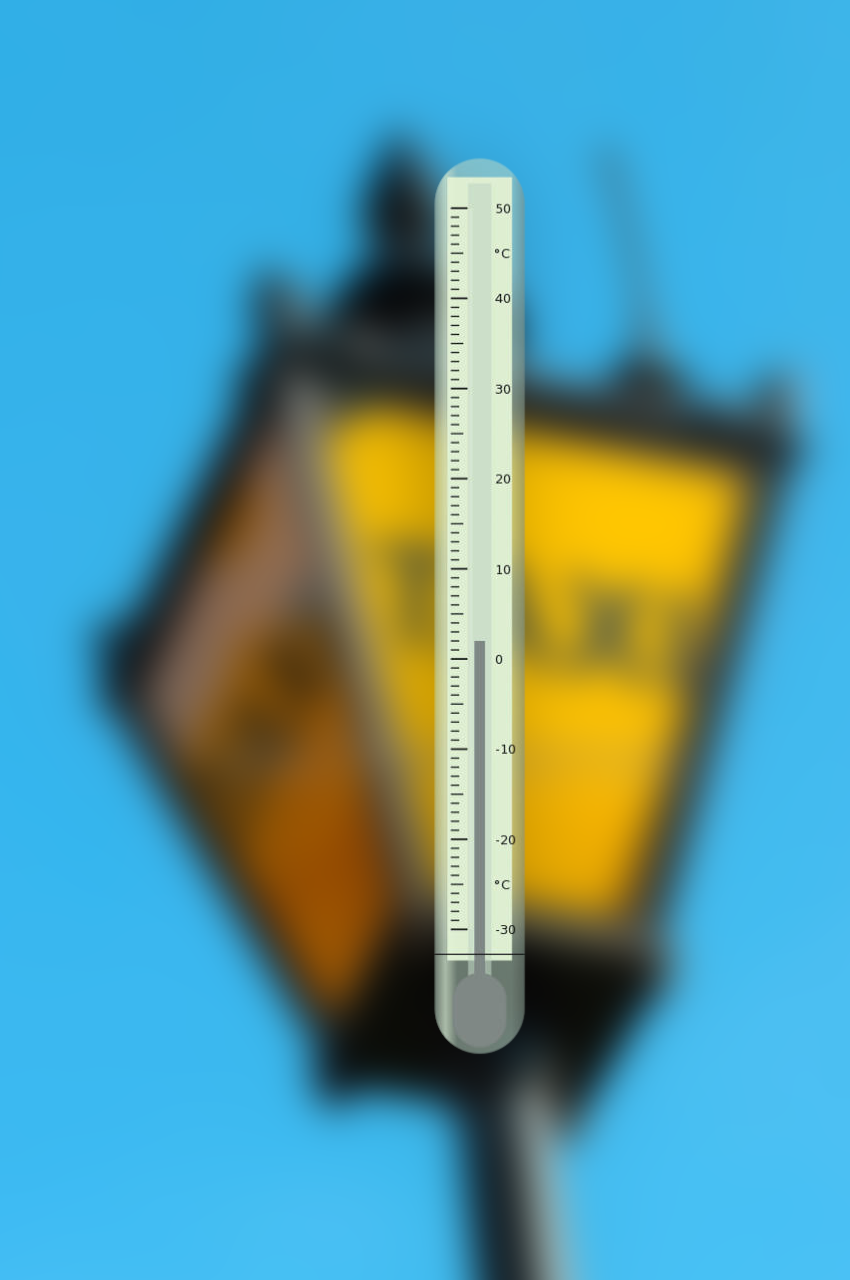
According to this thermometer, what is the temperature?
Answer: 2 °C
